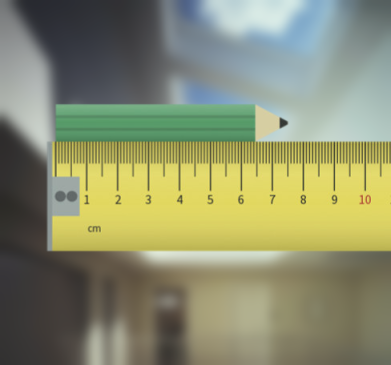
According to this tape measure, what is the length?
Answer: 7.5 cm
